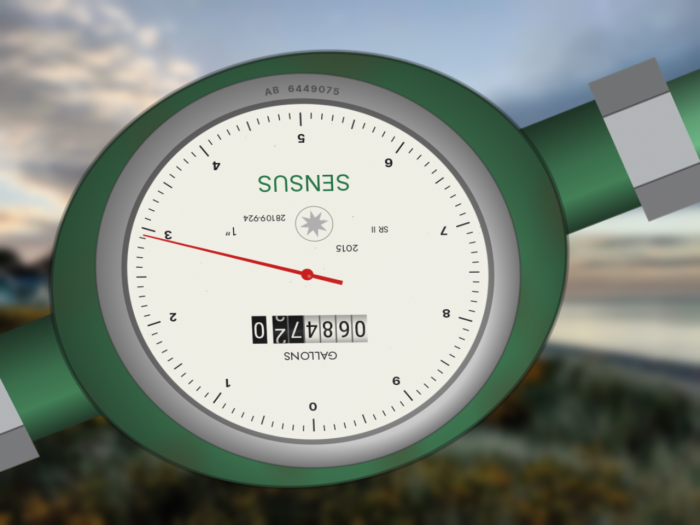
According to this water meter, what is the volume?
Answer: 684722.9 gal
